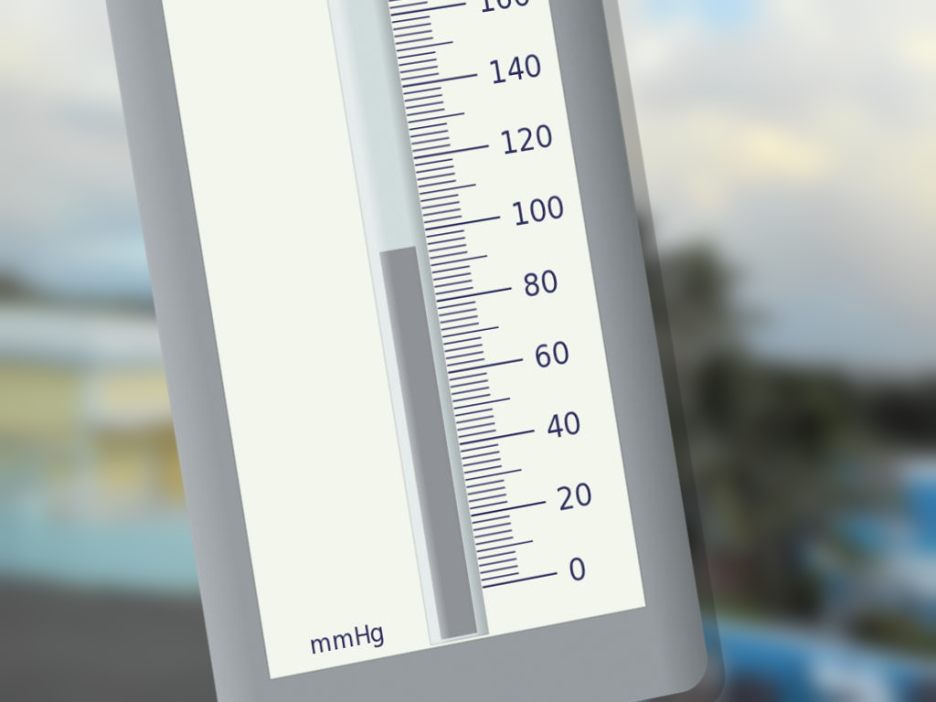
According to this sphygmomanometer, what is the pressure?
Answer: 96 mmHg
